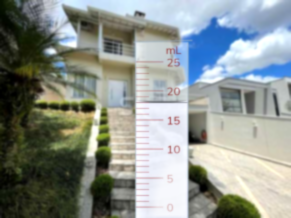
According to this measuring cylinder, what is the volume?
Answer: 18 mL
